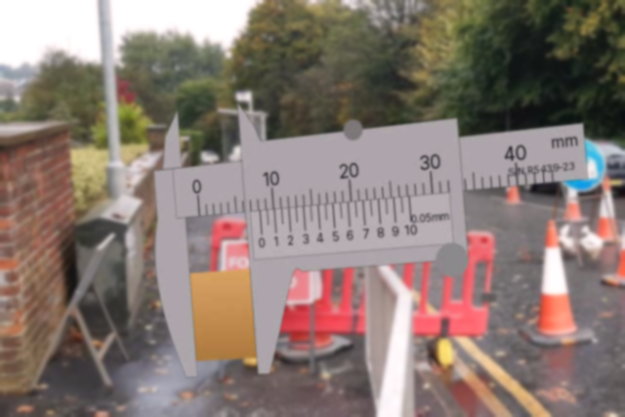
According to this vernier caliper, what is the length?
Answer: 8.2 mm
